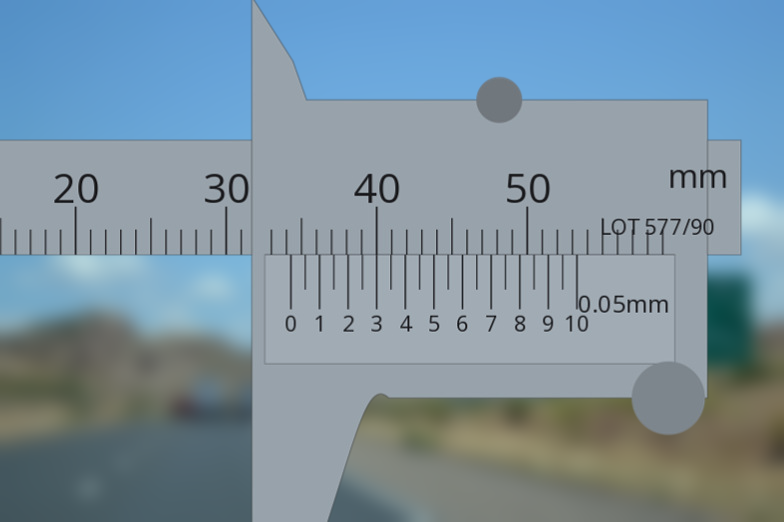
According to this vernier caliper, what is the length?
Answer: 34.3 mm
